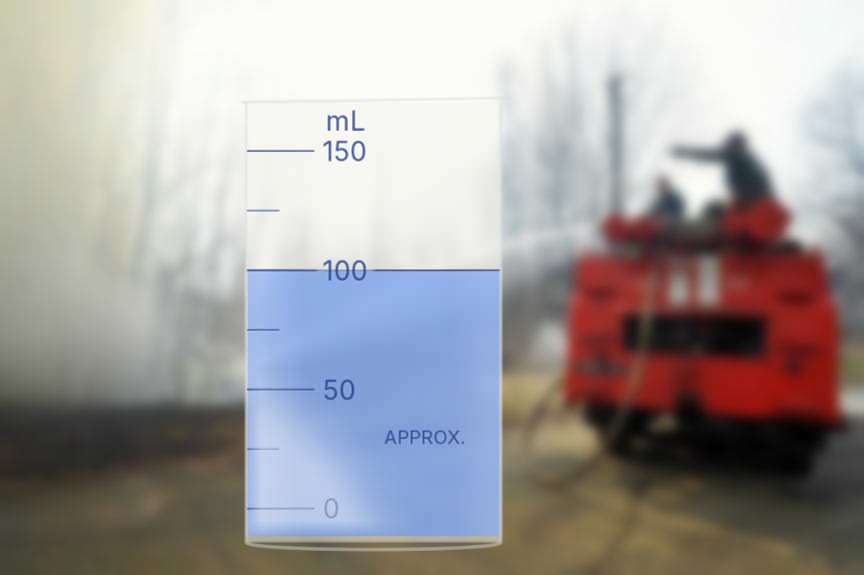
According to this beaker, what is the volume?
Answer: 100 mL
